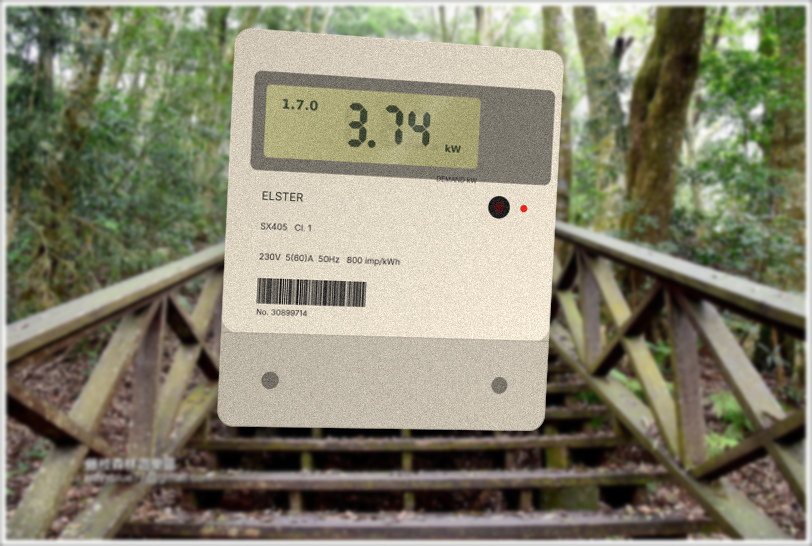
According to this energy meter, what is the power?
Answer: 3.74 kW
